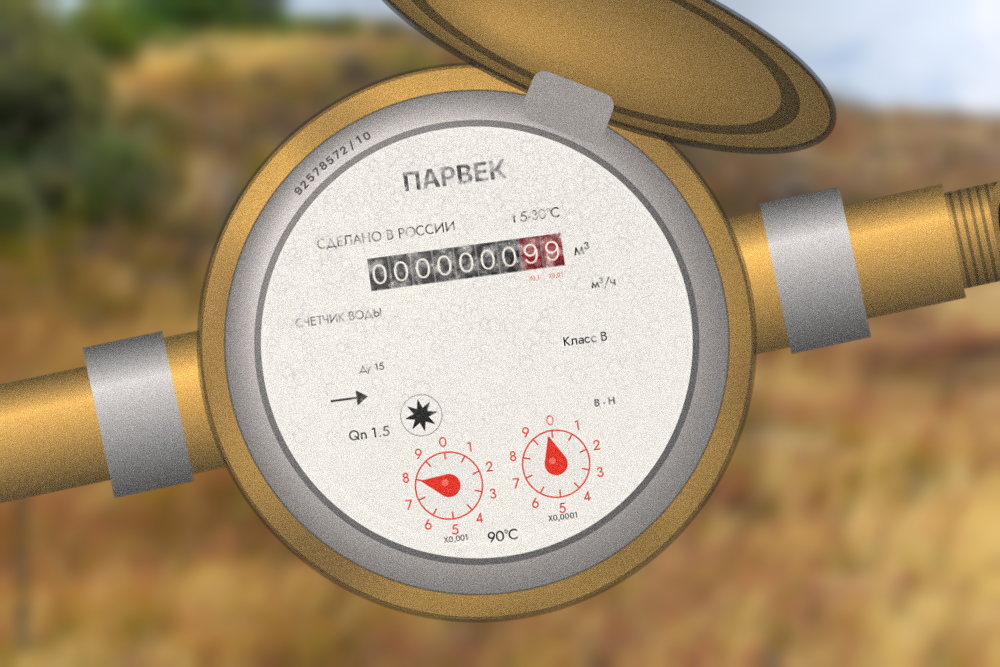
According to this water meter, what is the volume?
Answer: 0.9979 m³
